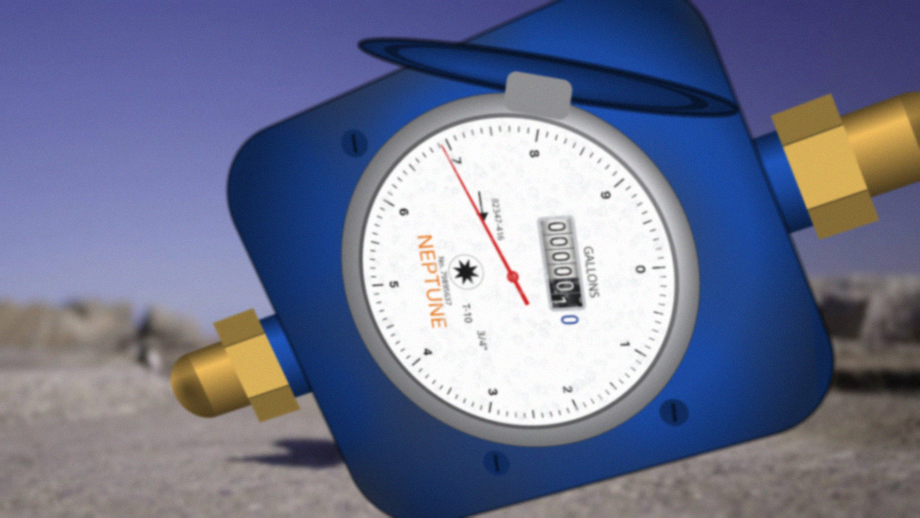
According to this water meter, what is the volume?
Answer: 6.9 gal
